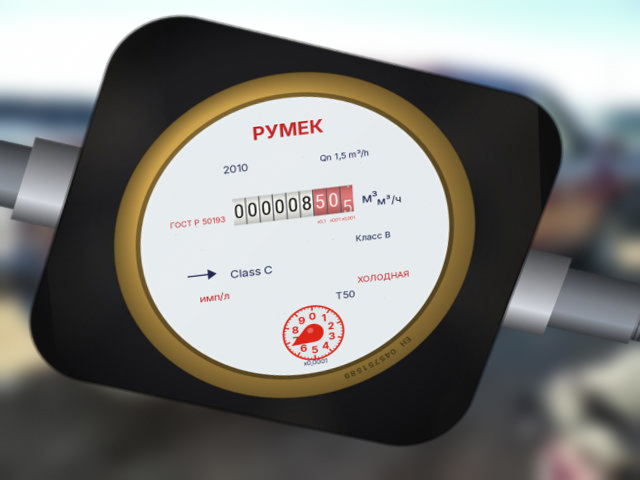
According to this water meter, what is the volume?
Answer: 8.5046 m³
